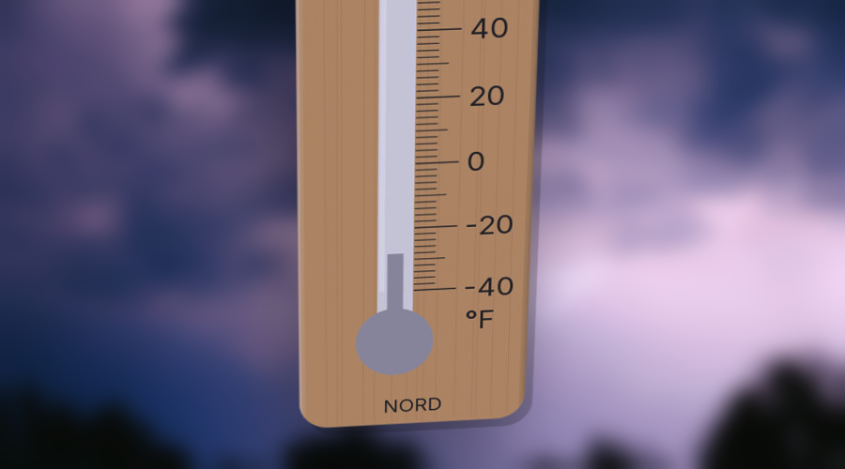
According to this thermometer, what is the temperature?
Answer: -28 °F
